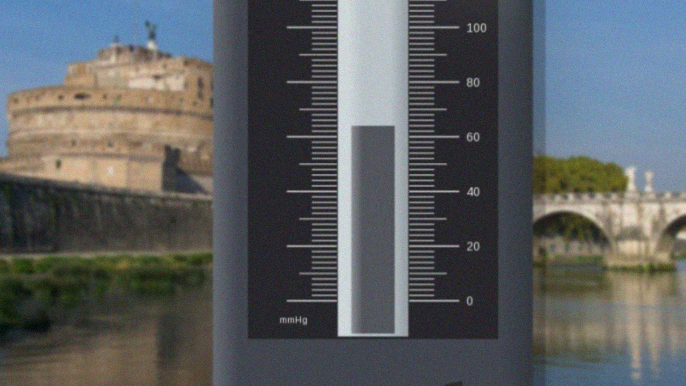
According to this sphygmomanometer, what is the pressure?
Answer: 64 mmHg
